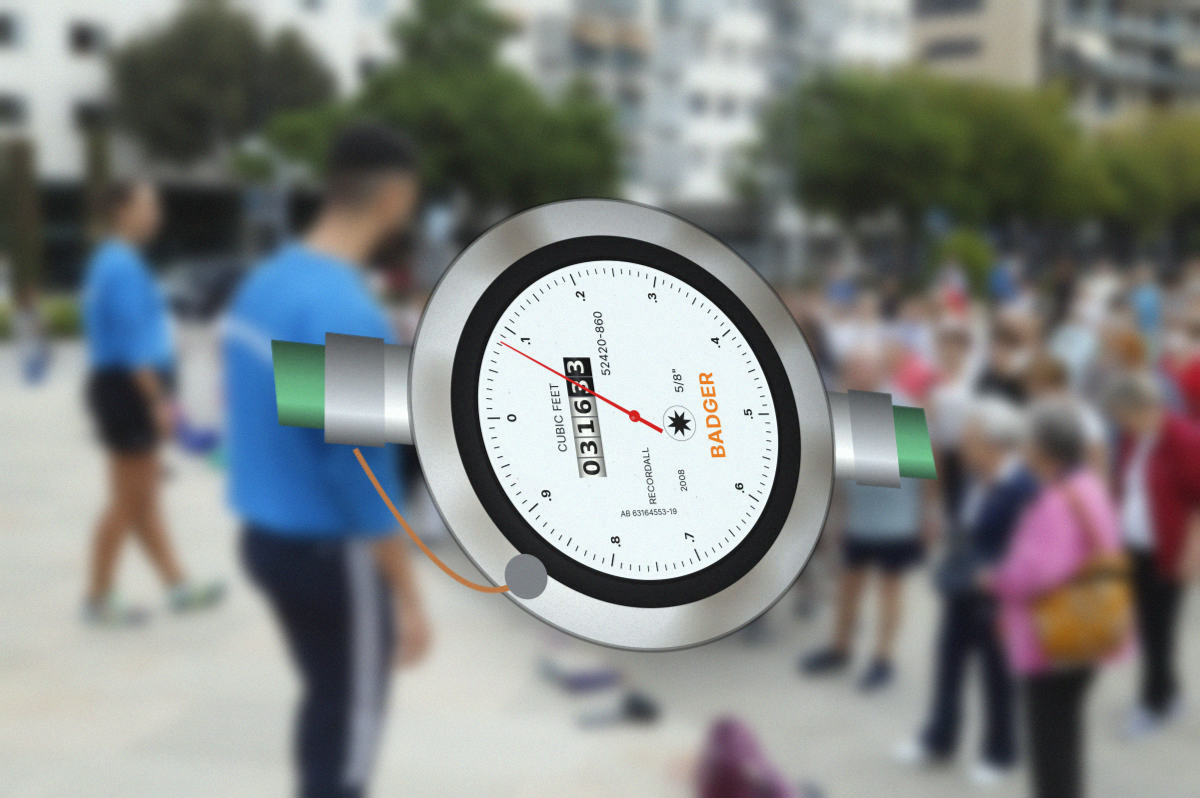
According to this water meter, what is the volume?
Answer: 31633.08 ft³
